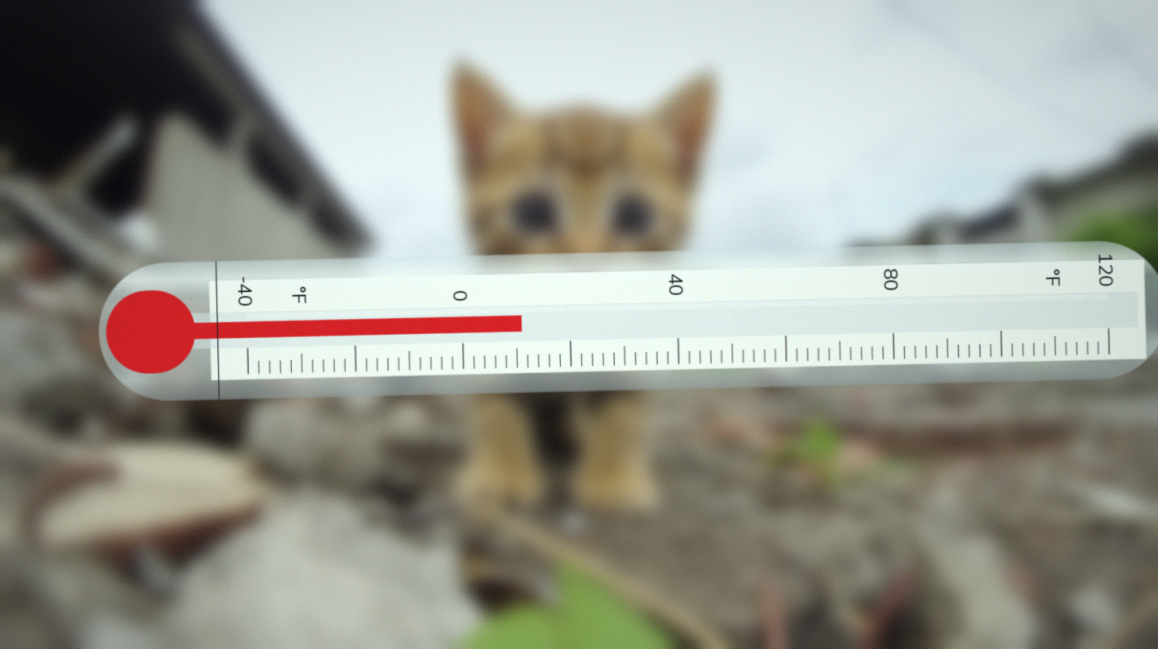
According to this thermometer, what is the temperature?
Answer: 11 °F
